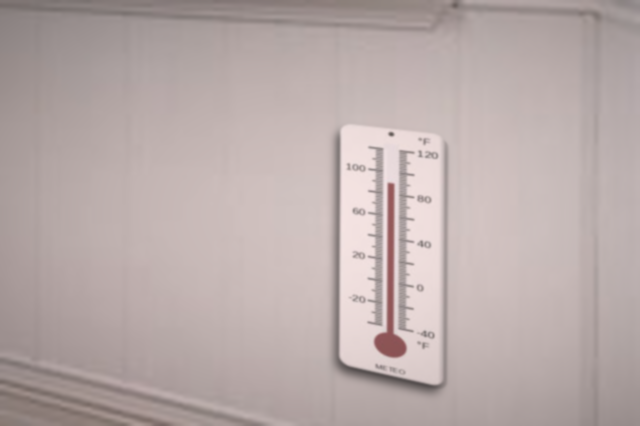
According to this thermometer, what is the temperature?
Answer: 90 °F
